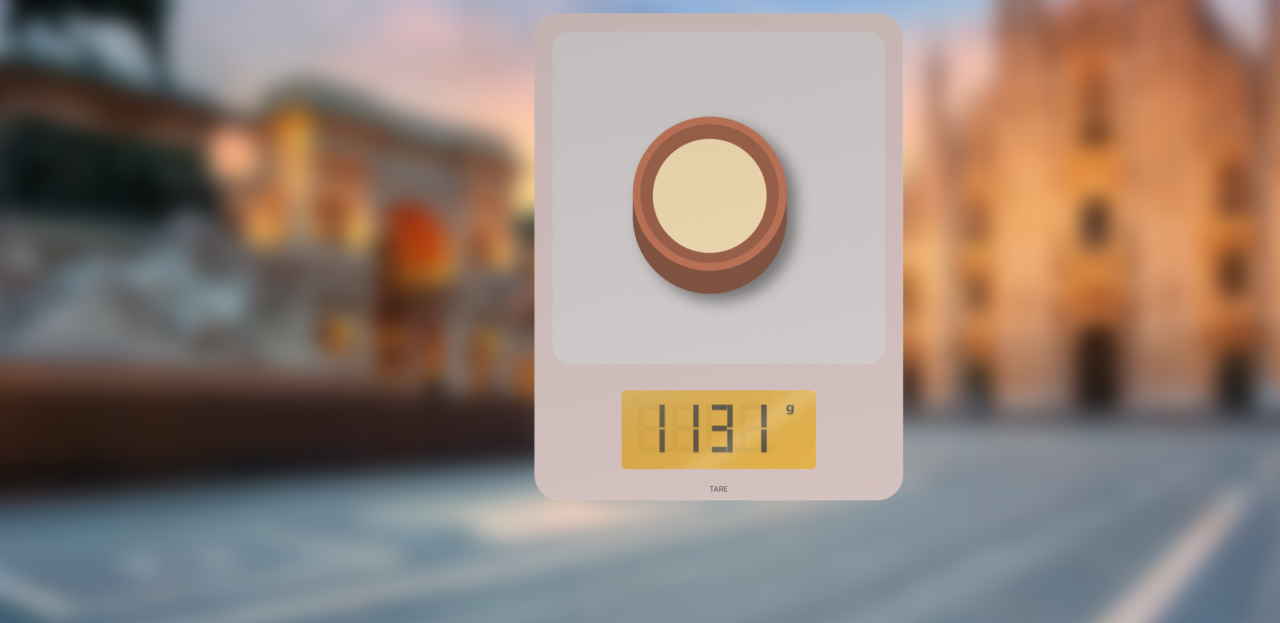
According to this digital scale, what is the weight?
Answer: 1131 g
